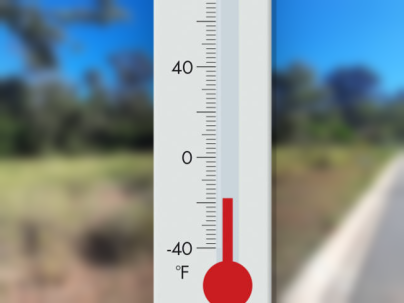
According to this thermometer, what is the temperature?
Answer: -18 °F
